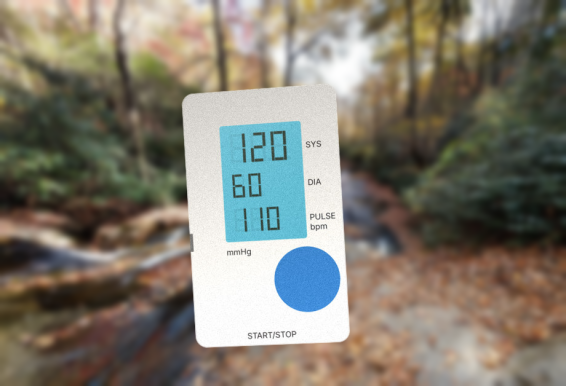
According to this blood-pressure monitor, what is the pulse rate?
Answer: 110 bpm
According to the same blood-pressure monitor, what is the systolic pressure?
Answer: 120 mmHg
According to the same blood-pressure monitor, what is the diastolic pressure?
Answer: 60 mmHg
